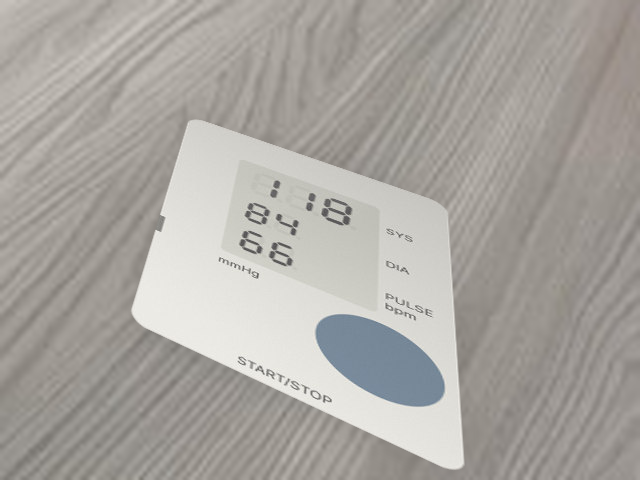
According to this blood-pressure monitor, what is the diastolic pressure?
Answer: 84 mmHg
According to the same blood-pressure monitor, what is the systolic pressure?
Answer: 118 mmHg
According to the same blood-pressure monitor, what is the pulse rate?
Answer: 66 bpm
